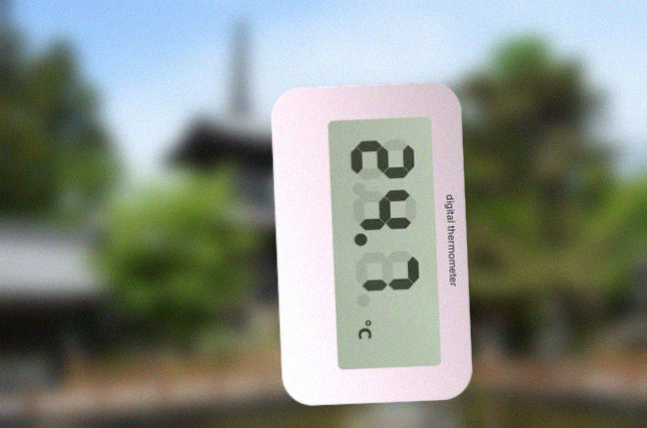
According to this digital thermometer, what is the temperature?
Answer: 24.7 °C
